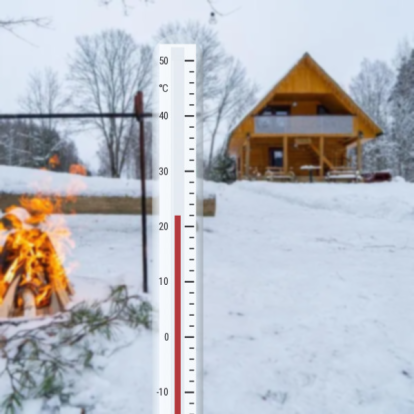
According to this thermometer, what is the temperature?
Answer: 22 °C
